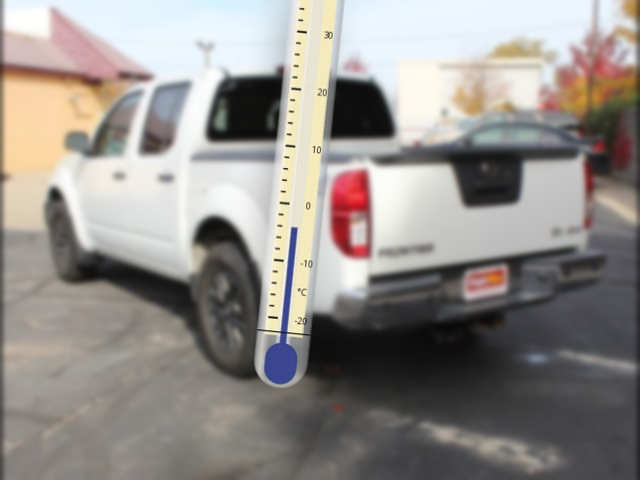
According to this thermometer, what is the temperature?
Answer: -4 °C
